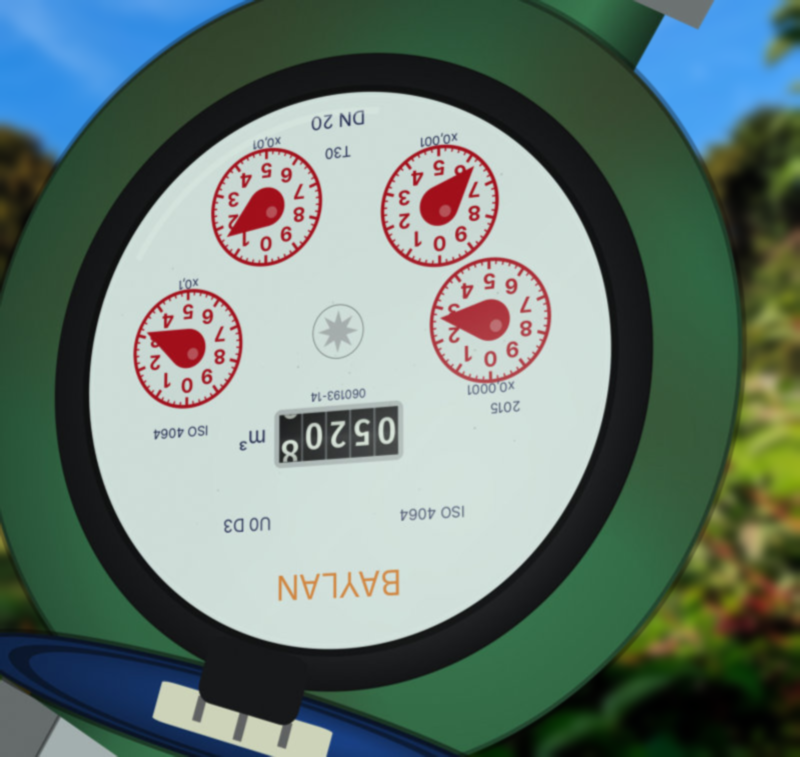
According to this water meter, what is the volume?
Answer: 5208.3162 m³
